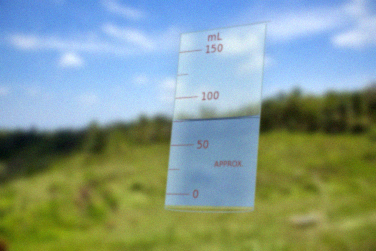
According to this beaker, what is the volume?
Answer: 75 mL
